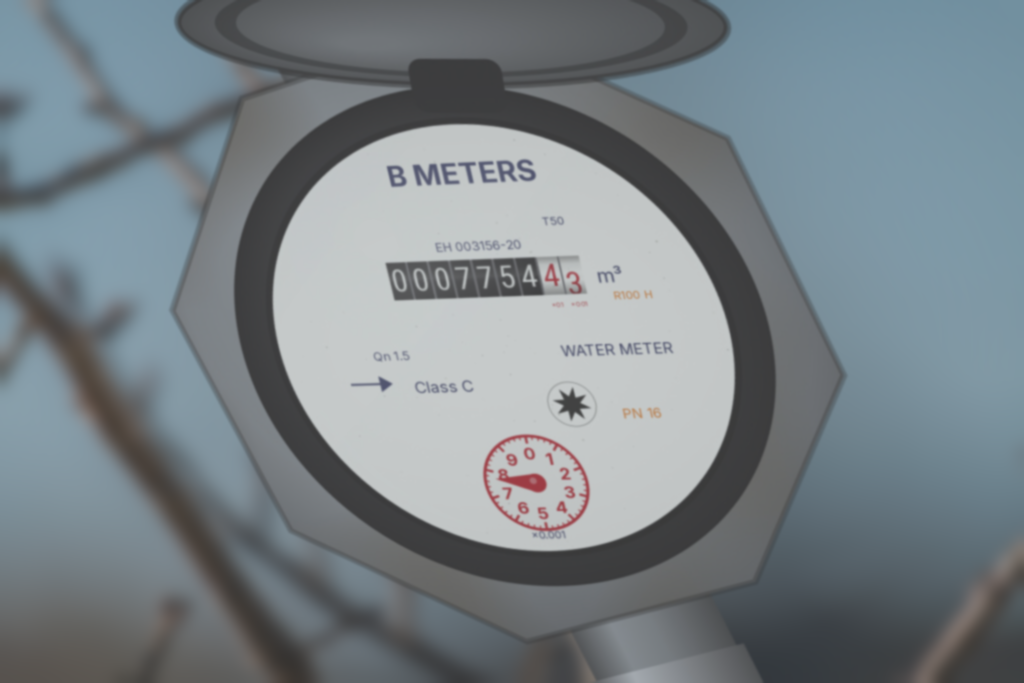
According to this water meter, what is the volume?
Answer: 7754.427 m³
